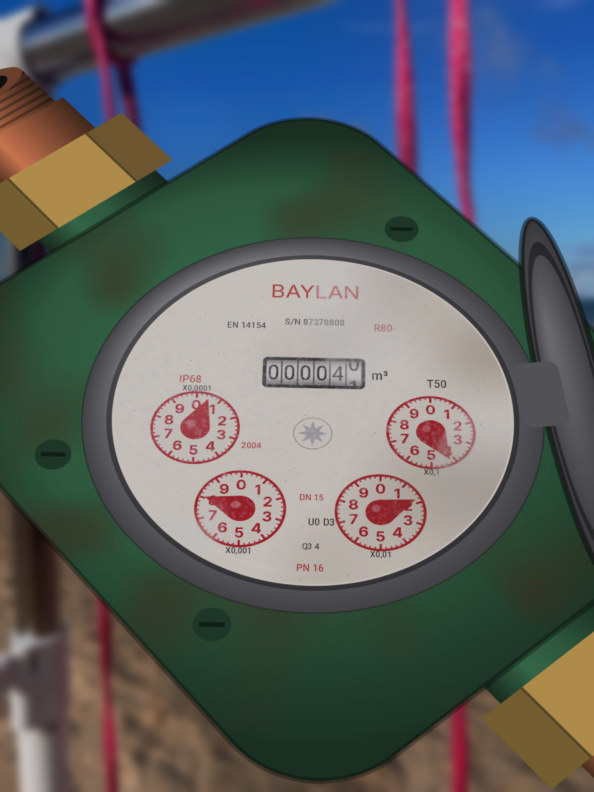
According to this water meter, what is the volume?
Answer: 40.4180 m³
